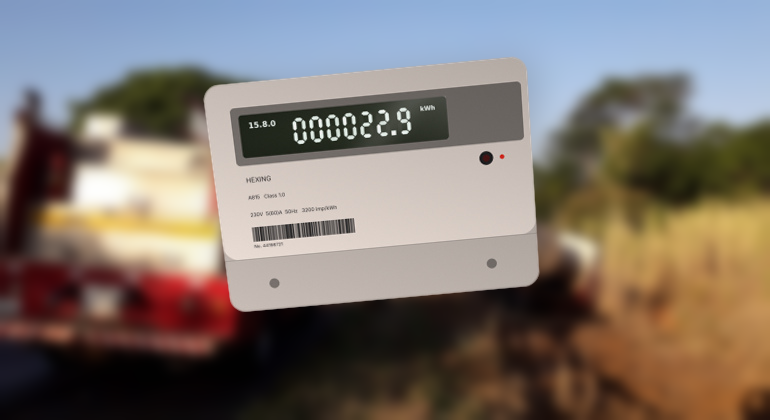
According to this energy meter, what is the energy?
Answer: 22.9 kWh
